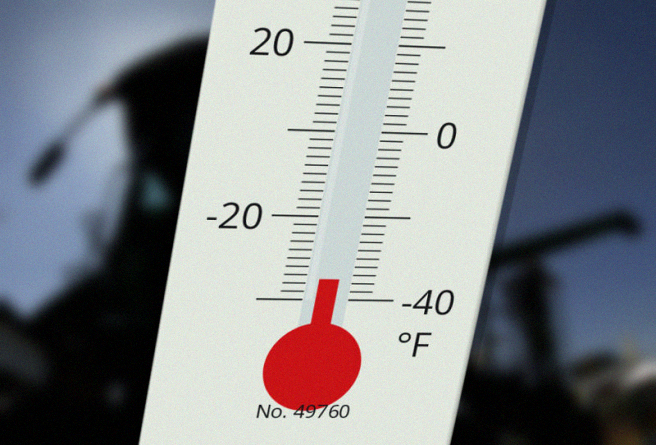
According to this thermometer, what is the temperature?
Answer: -35 °F
